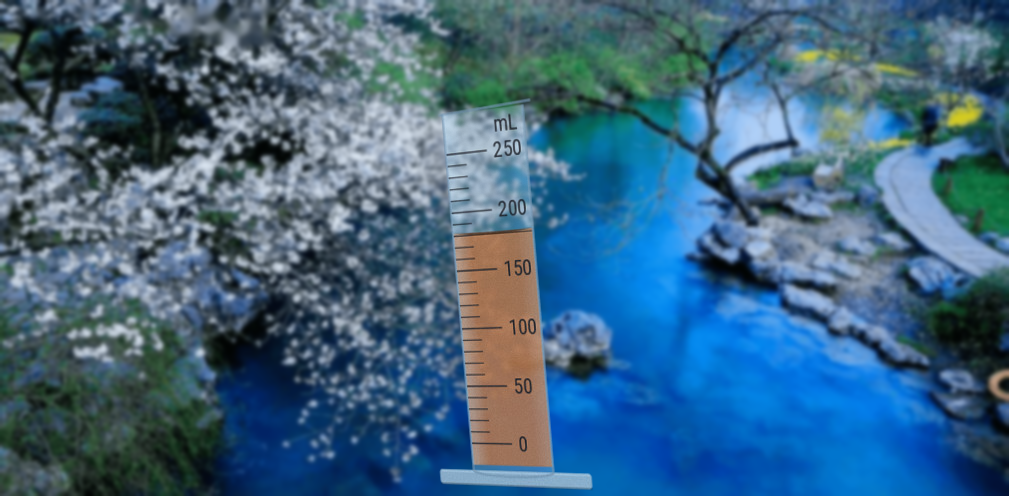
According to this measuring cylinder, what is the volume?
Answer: 180 mL
